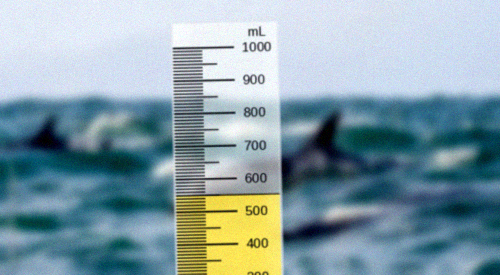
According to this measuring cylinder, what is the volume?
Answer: 550 mL
